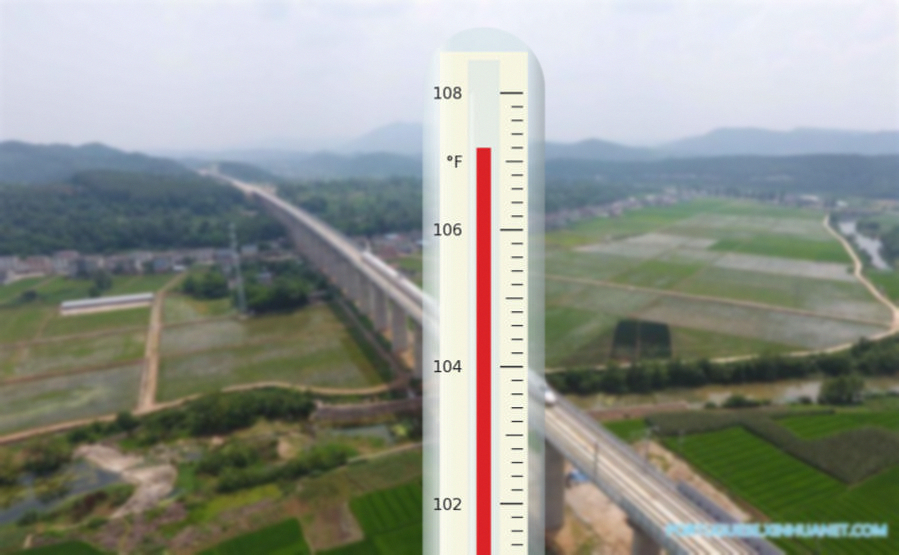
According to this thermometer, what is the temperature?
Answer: 107.2 °F
